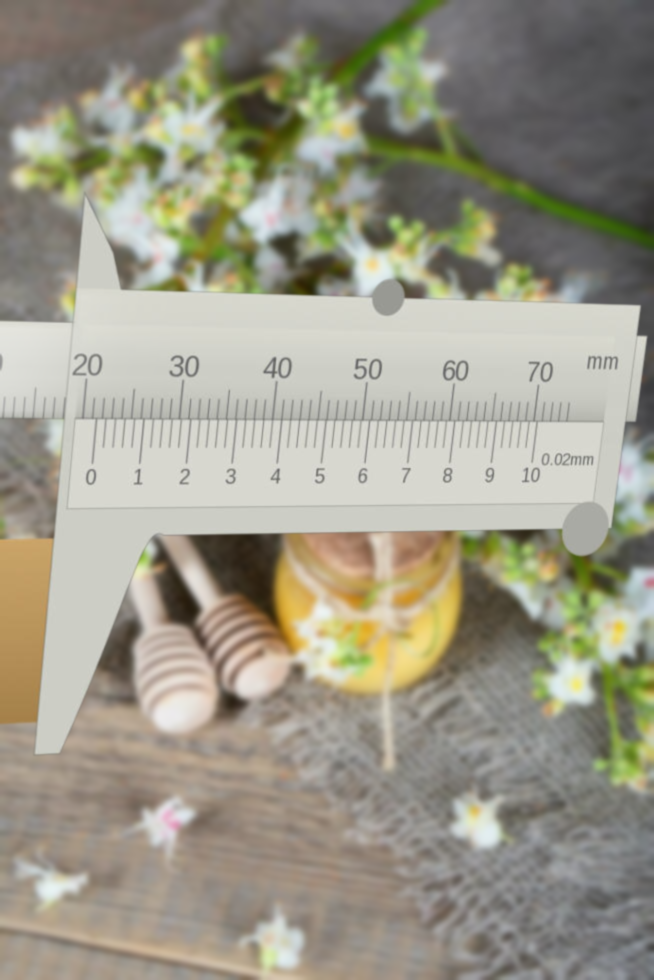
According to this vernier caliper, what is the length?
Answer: 21.4 mm
